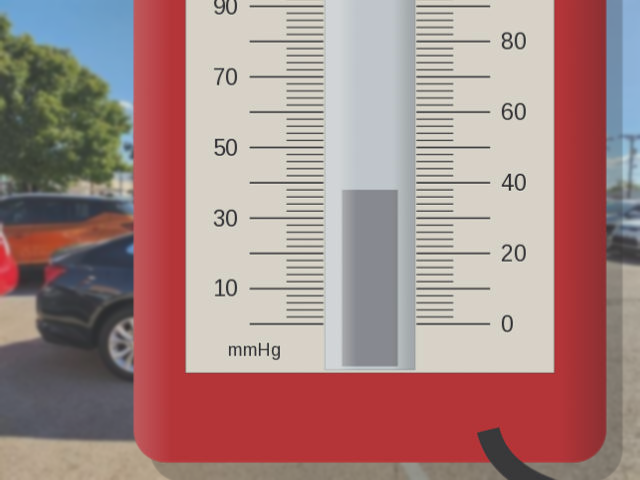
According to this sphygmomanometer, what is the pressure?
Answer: 38 mmHg
